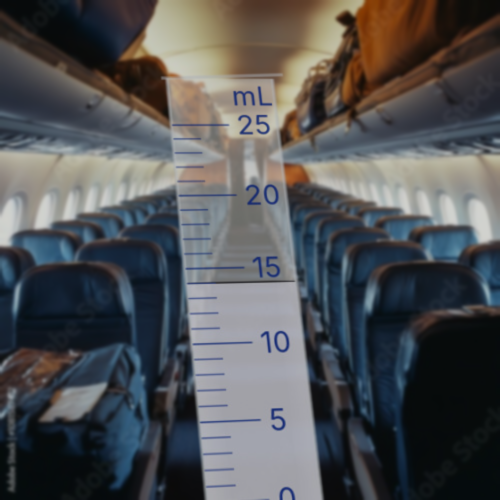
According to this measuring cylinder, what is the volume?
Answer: 14 mL
